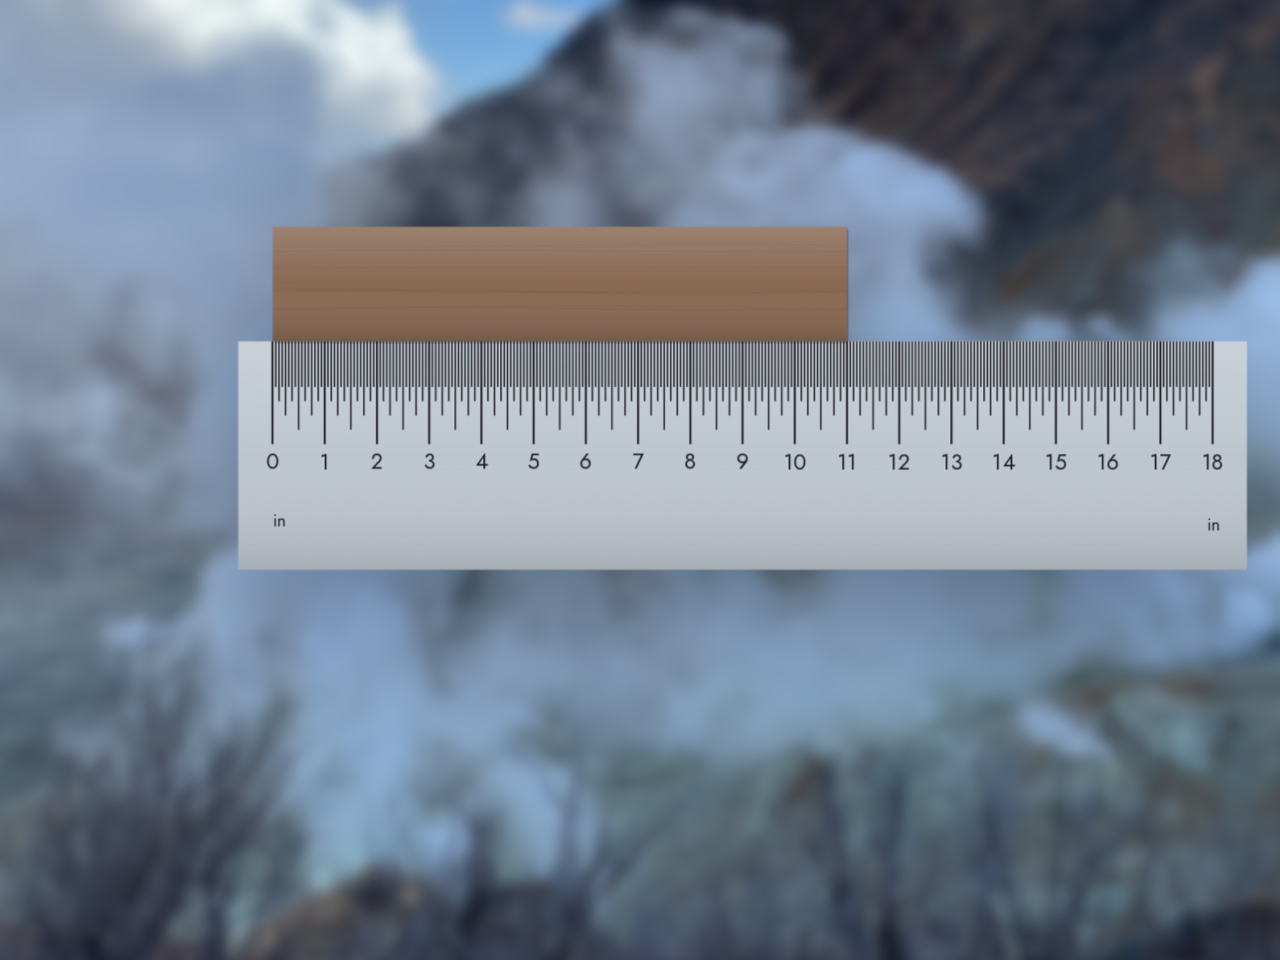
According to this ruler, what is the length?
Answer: 11 in
